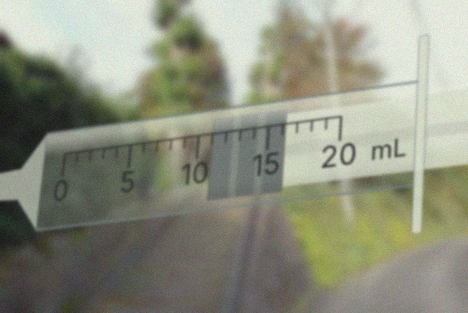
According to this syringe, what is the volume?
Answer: 11 mL
